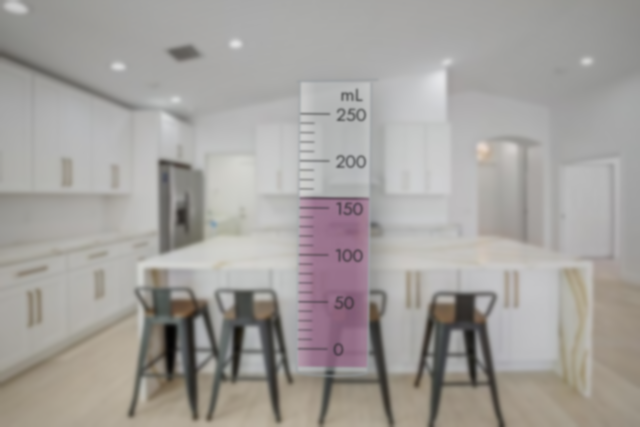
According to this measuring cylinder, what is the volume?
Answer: 160 mL
